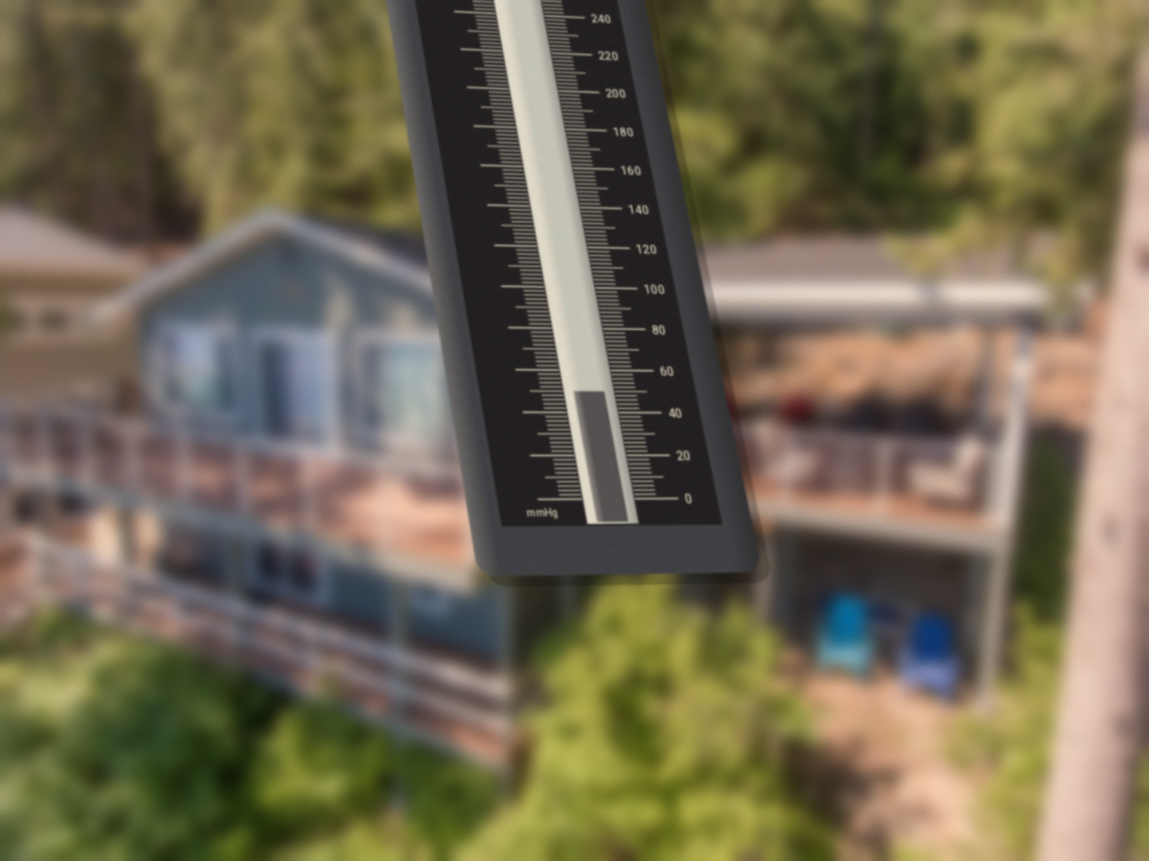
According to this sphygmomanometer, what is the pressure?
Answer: 50 mmHg
